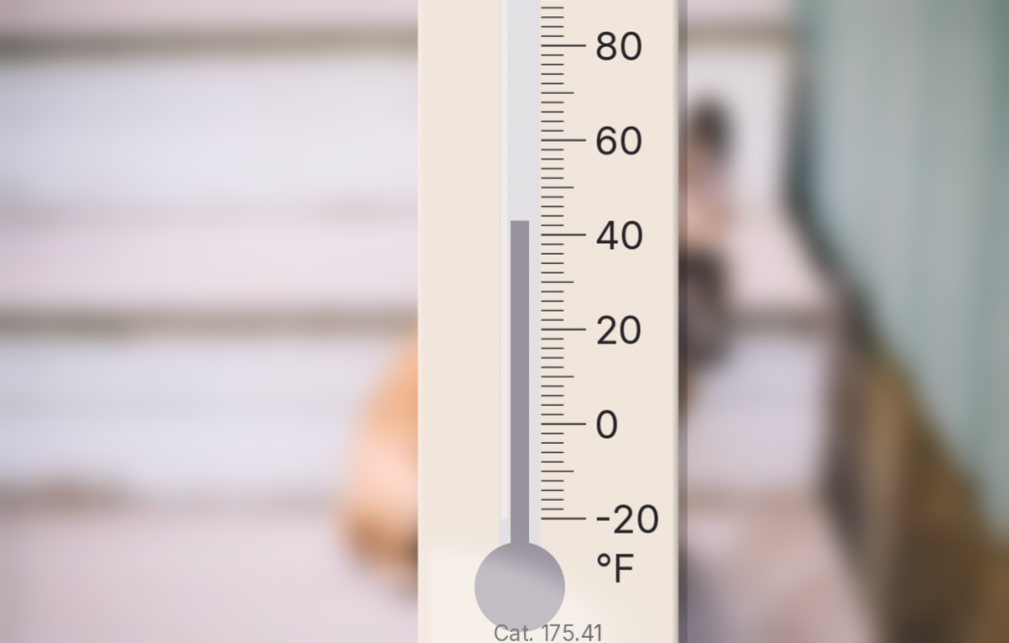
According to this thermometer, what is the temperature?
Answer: 43 °F
